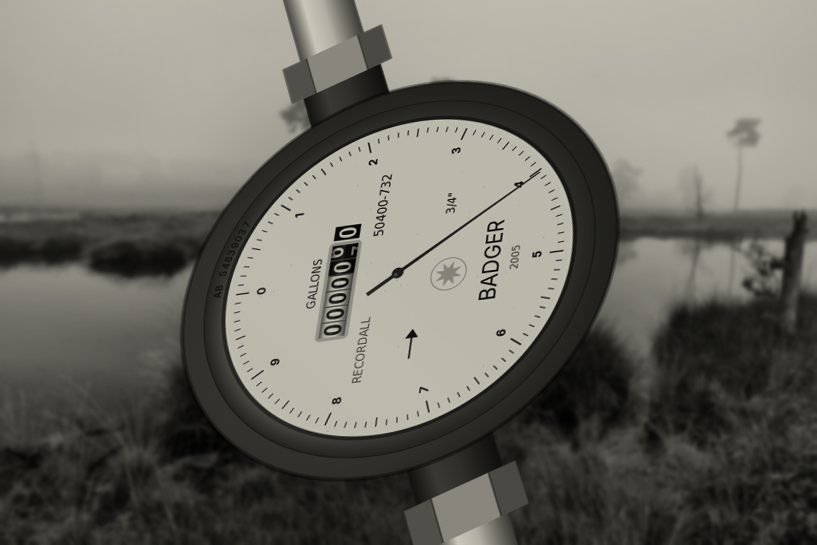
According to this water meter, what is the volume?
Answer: 64.0 gal
